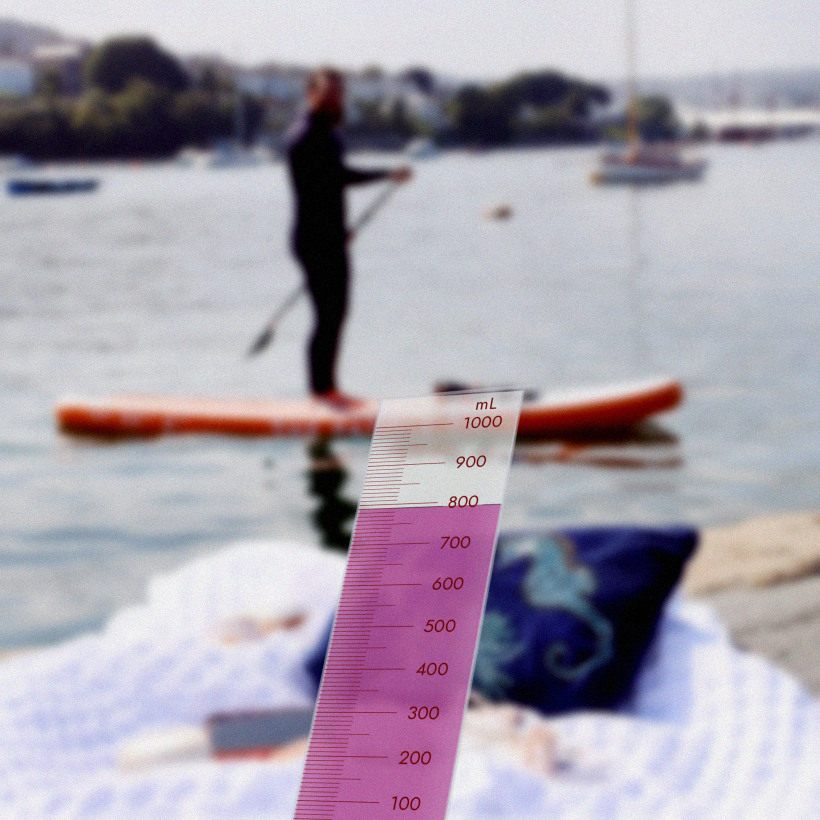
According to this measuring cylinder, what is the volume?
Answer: 790 mL
